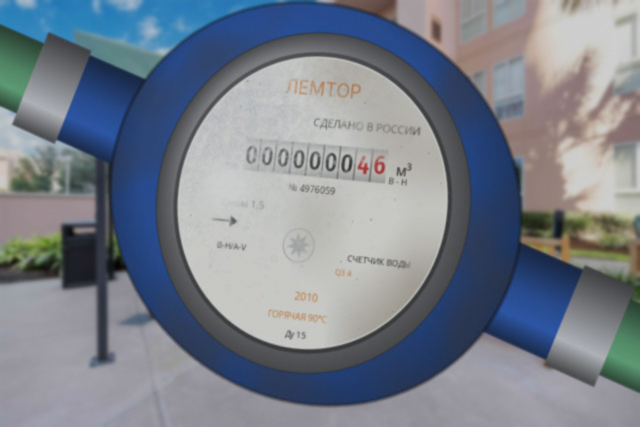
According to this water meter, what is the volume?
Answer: 0.46 m³
